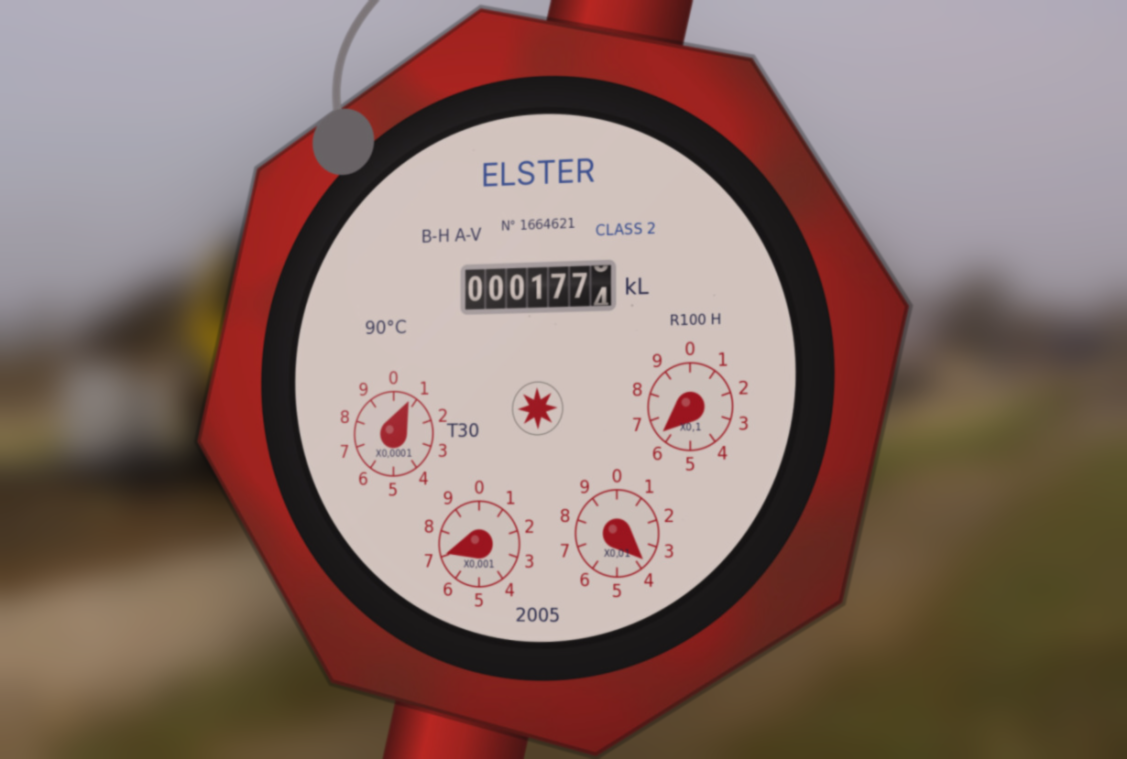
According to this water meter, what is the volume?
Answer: 1773.6370 kL
